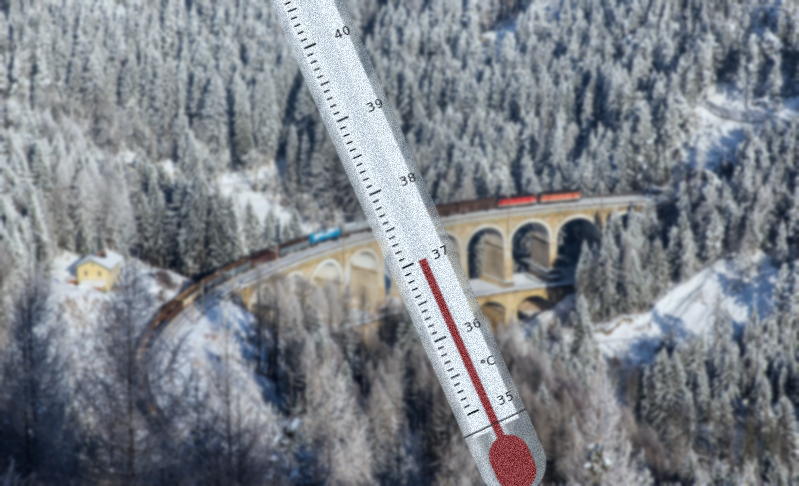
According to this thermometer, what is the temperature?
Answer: 37 °C
